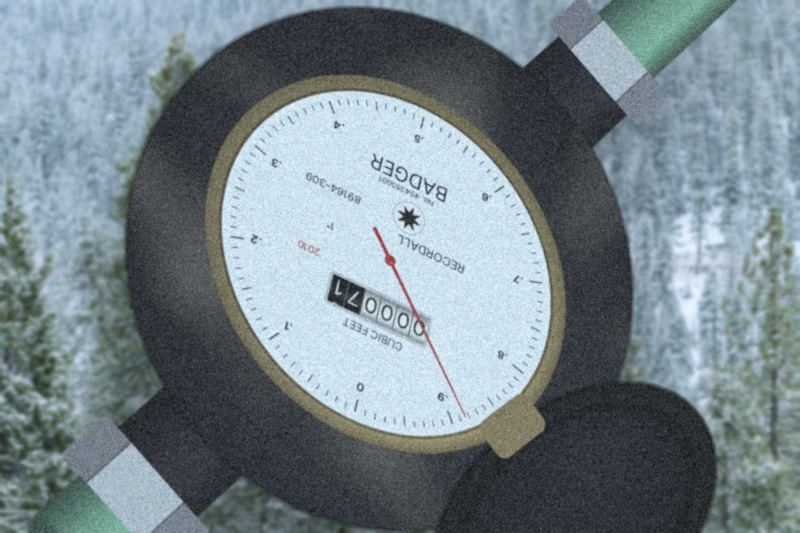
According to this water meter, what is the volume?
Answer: 70.88 ft³
